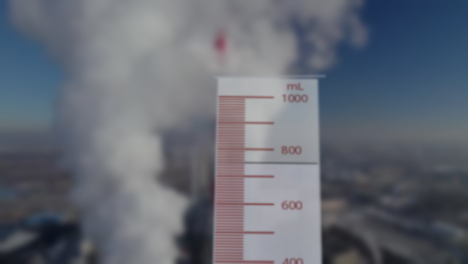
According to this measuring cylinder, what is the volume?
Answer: 750 mL
